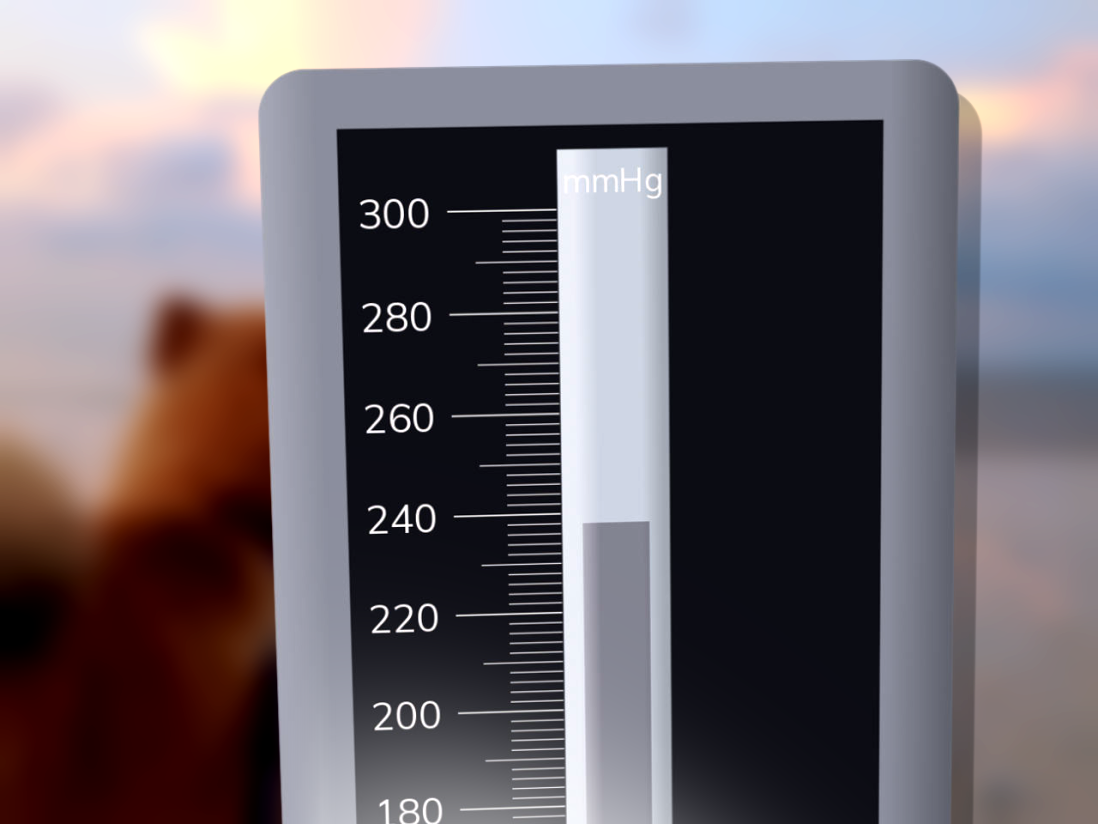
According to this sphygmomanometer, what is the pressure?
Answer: 238 mmHg
